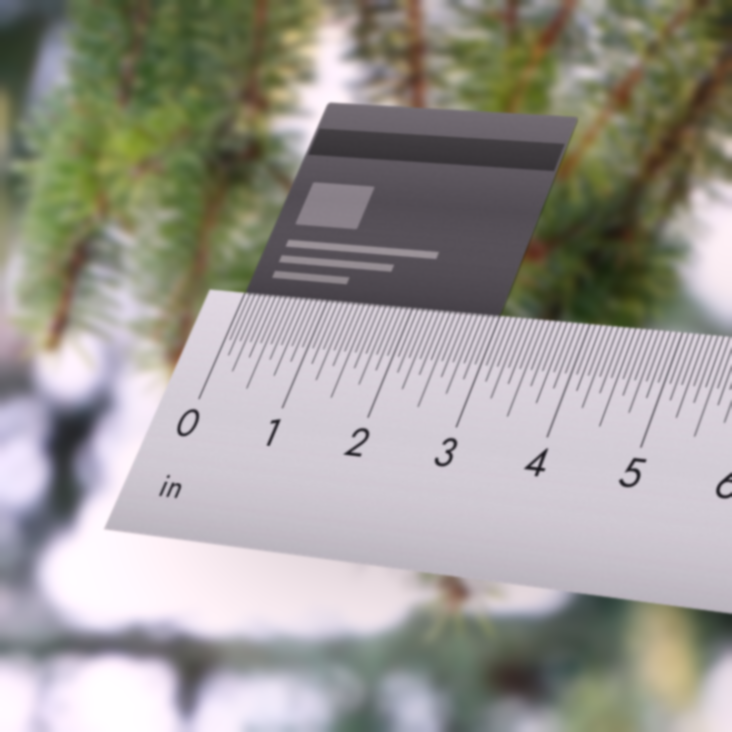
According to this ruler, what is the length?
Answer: 3 in
